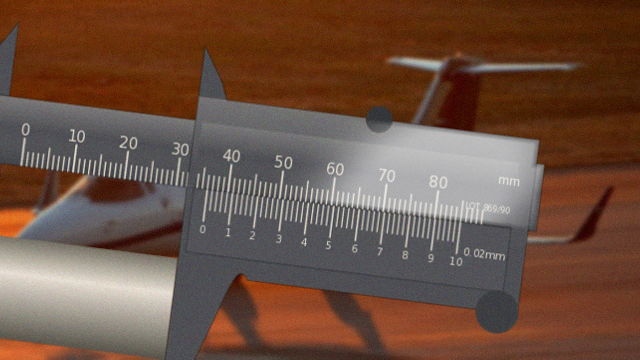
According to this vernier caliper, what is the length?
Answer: 36.0 mm
